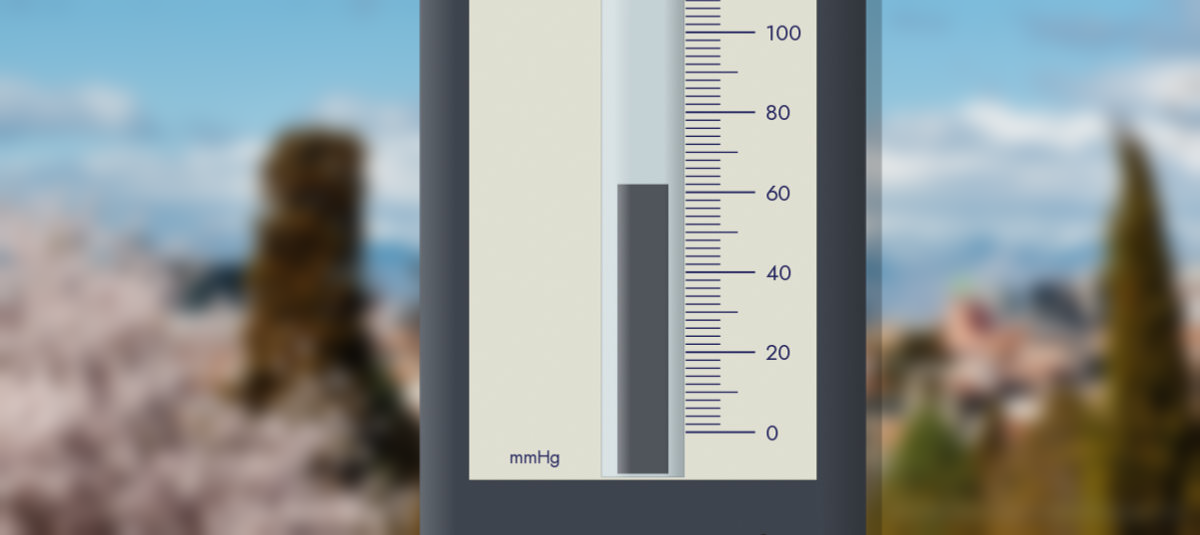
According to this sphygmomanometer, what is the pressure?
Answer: 62 mmHg
